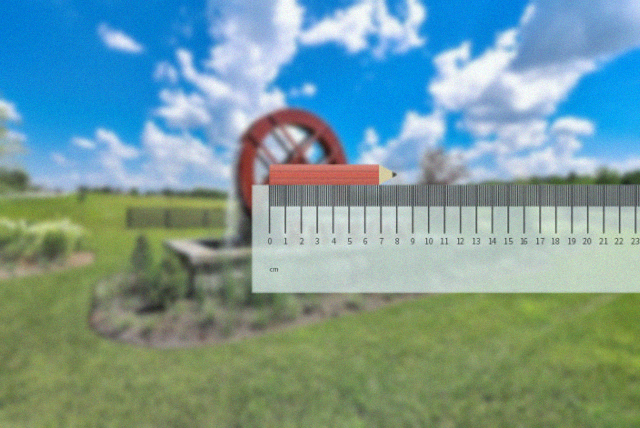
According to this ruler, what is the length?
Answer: 8 cm
